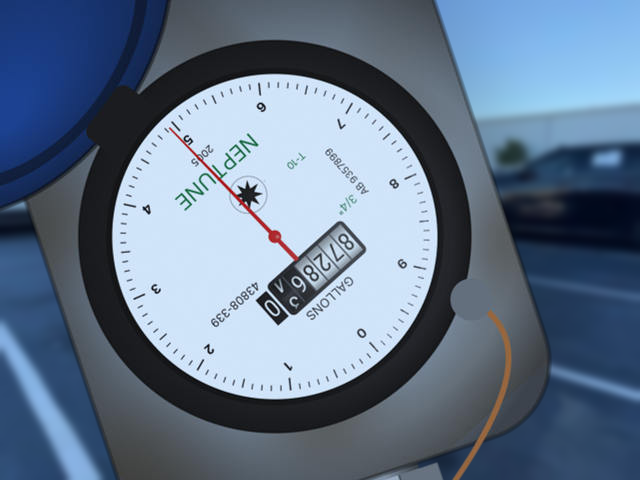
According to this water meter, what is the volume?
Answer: 8728634.9 gal
